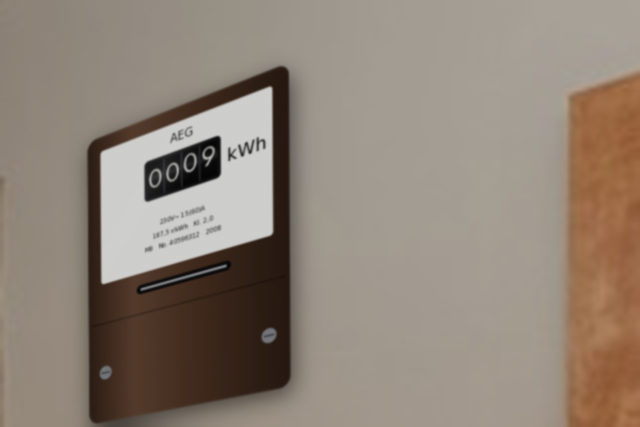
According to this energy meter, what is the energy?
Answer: 9 kWh
